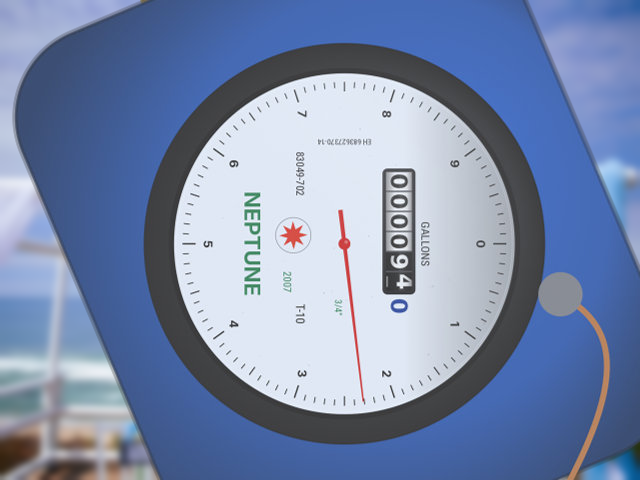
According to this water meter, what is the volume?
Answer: 942.3 gal
